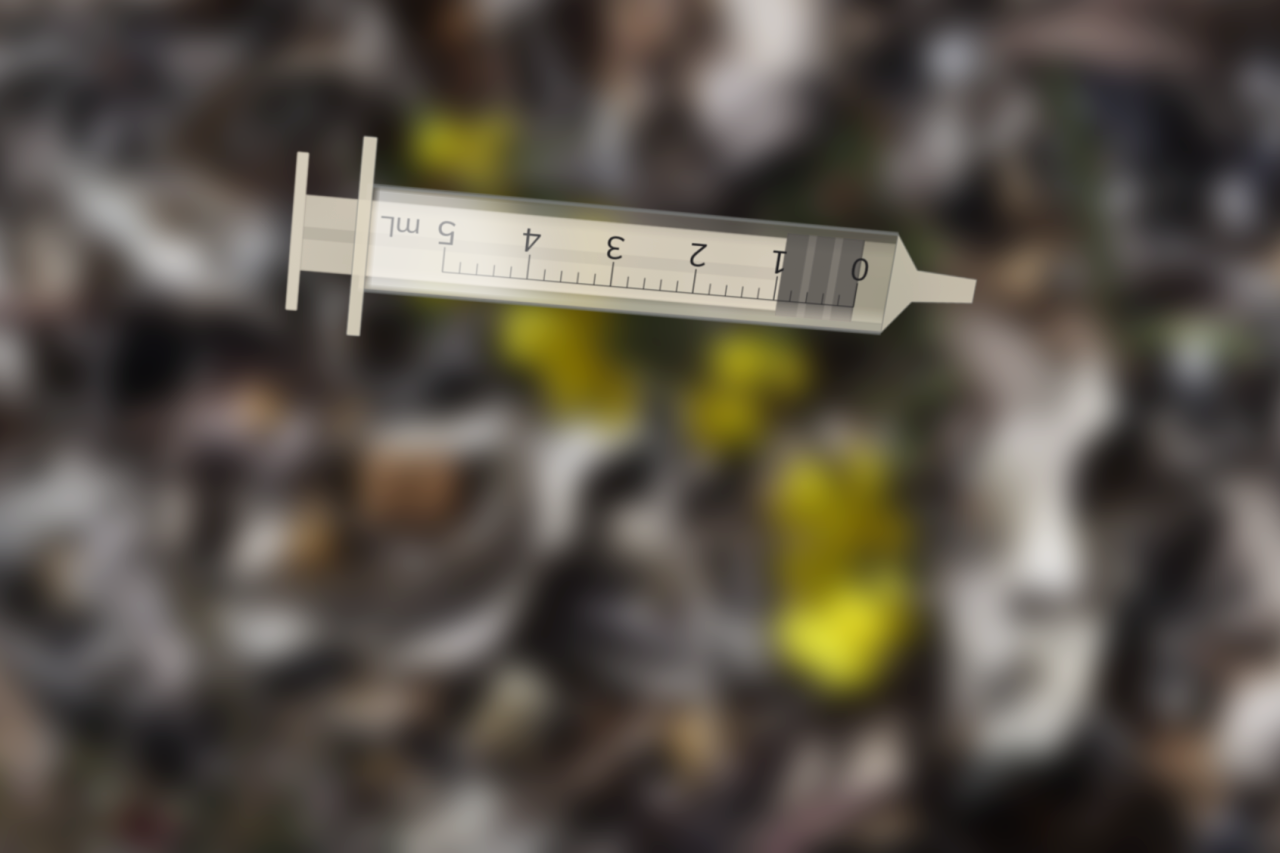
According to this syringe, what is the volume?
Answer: 0 mL
